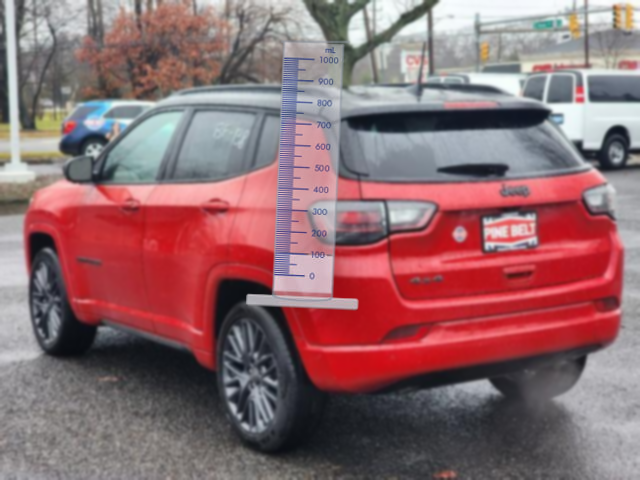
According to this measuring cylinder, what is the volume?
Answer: 100 mL
